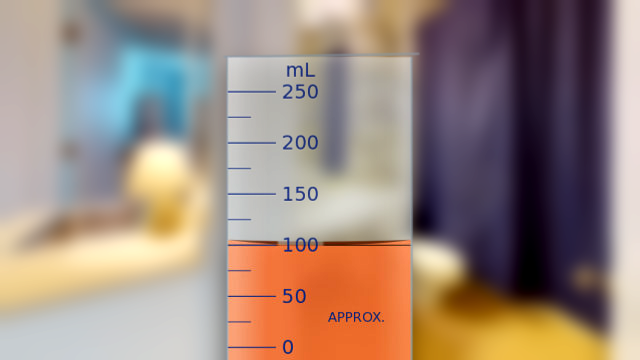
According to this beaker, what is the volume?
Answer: 100 mL
